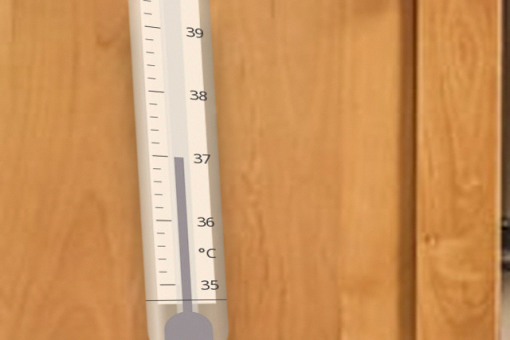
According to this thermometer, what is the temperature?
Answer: 37 °C
